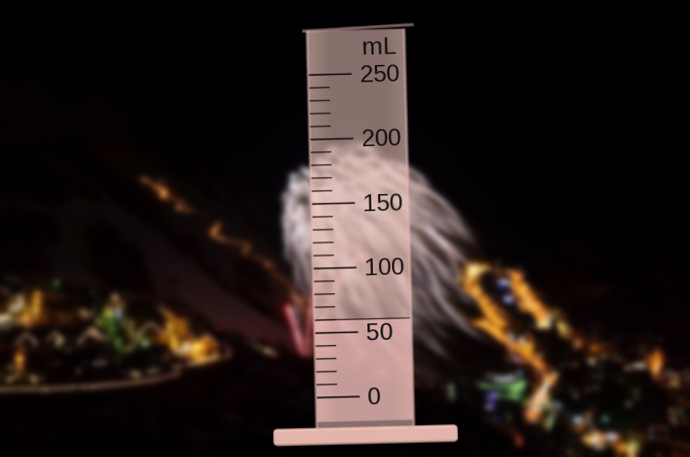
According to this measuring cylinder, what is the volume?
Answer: 60 mL
